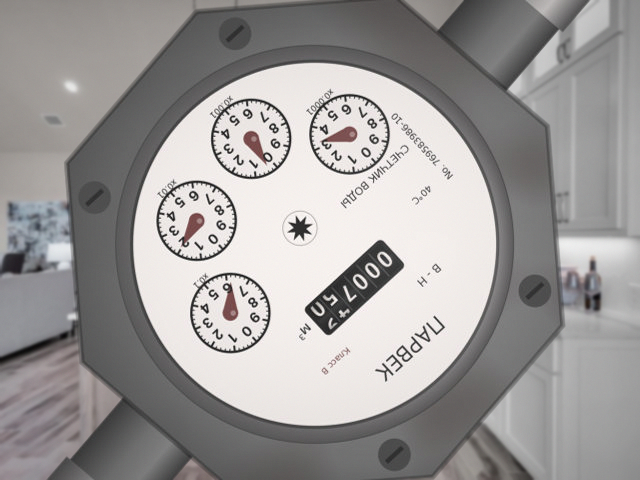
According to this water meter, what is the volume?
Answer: 749.6203 m³
